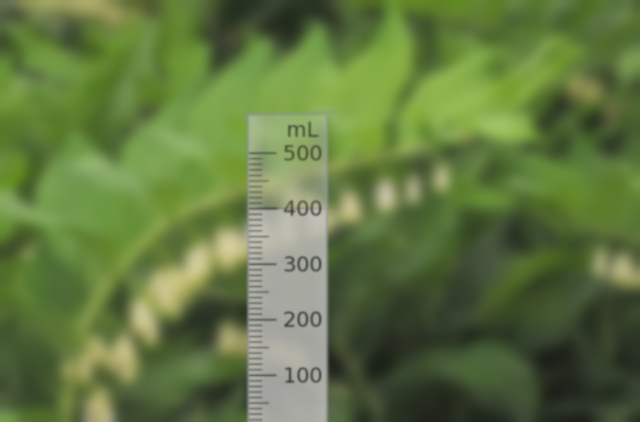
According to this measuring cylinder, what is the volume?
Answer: 400 mL
